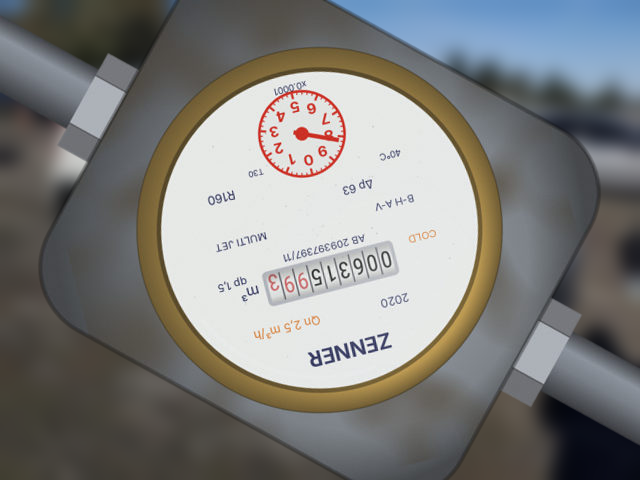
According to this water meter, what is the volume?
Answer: 6315.9928 m³
